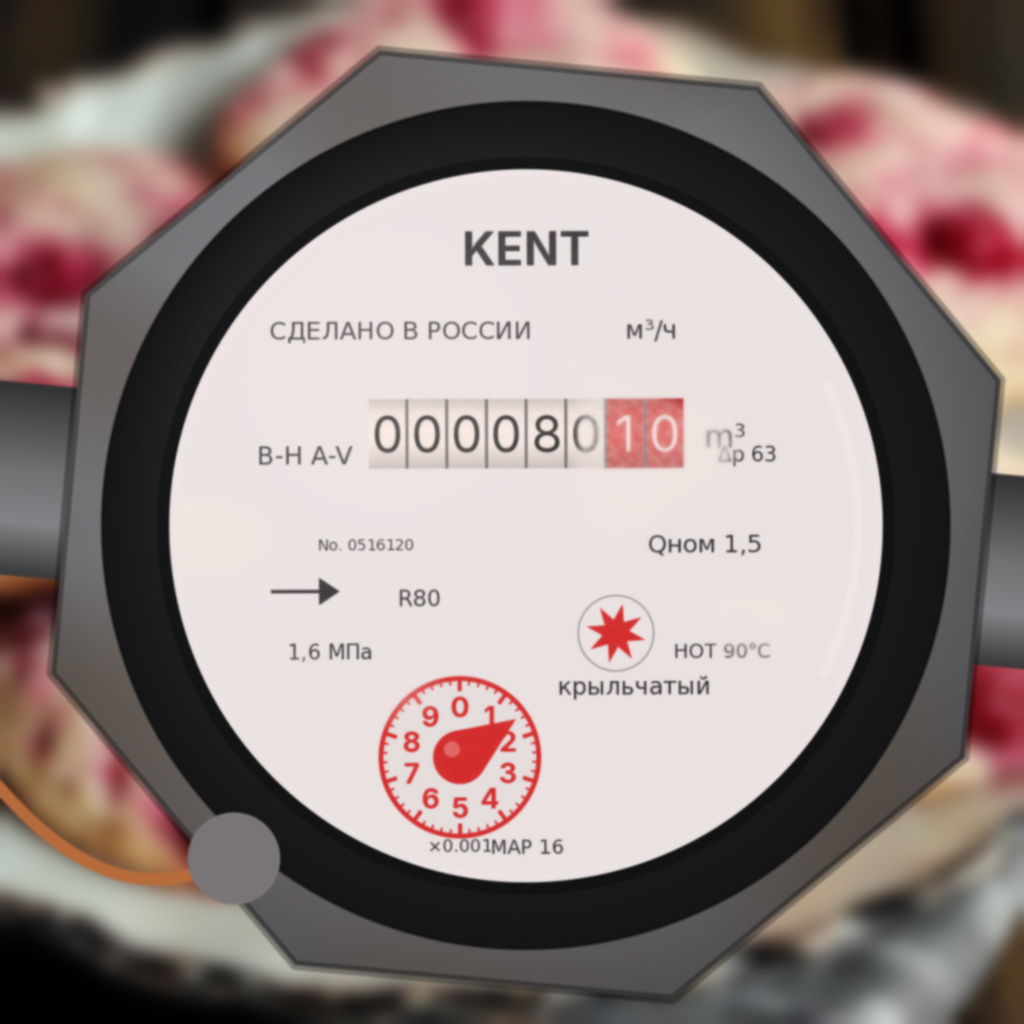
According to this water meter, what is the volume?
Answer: 80.101 m³
